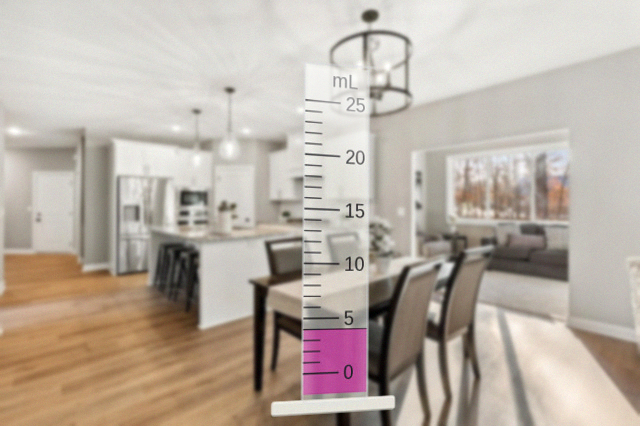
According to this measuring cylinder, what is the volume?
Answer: 4 mL
